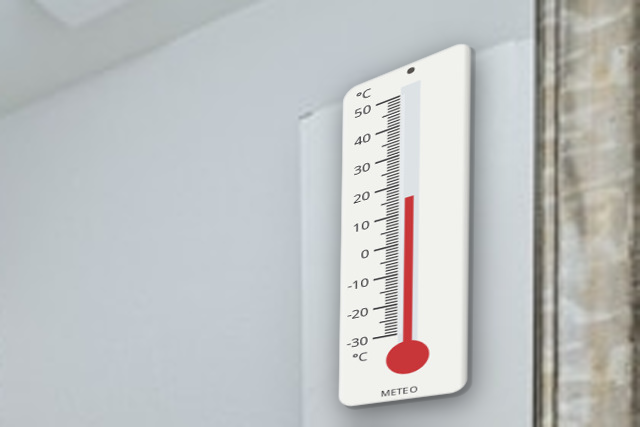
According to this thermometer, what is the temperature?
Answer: 15 °C
